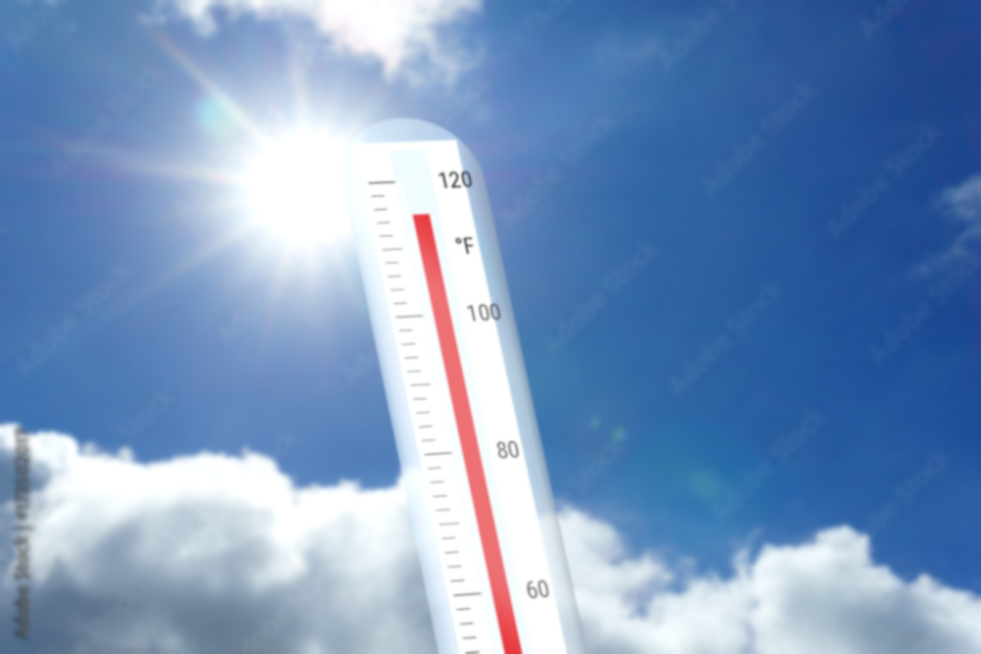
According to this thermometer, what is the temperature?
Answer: 115 °F
